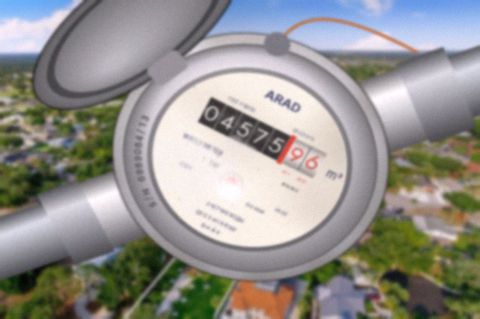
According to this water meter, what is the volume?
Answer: 4575.96 m³
